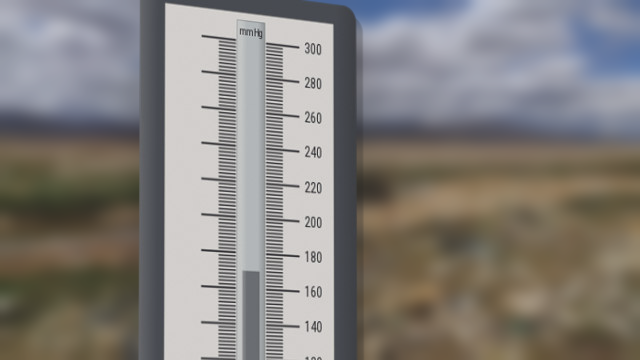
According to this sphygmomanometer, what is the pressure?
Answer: 170 mmHg
